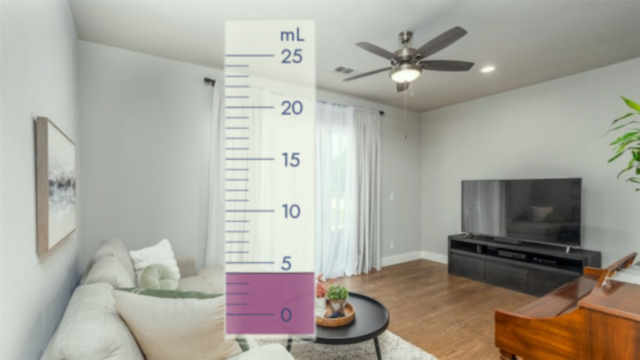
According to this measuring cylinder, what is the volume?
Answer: 4 mL
